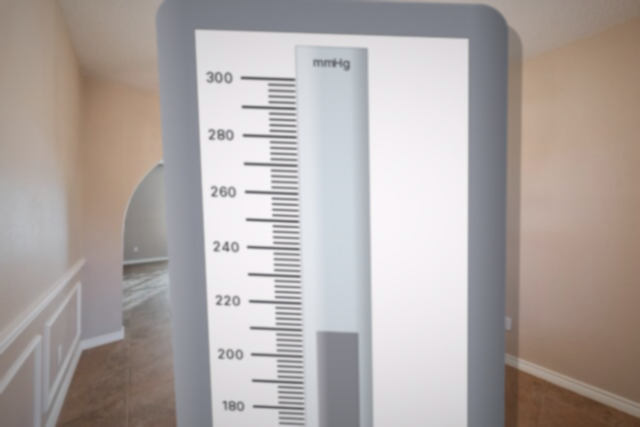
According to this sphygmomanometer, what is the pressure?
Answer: 210 mmHg
